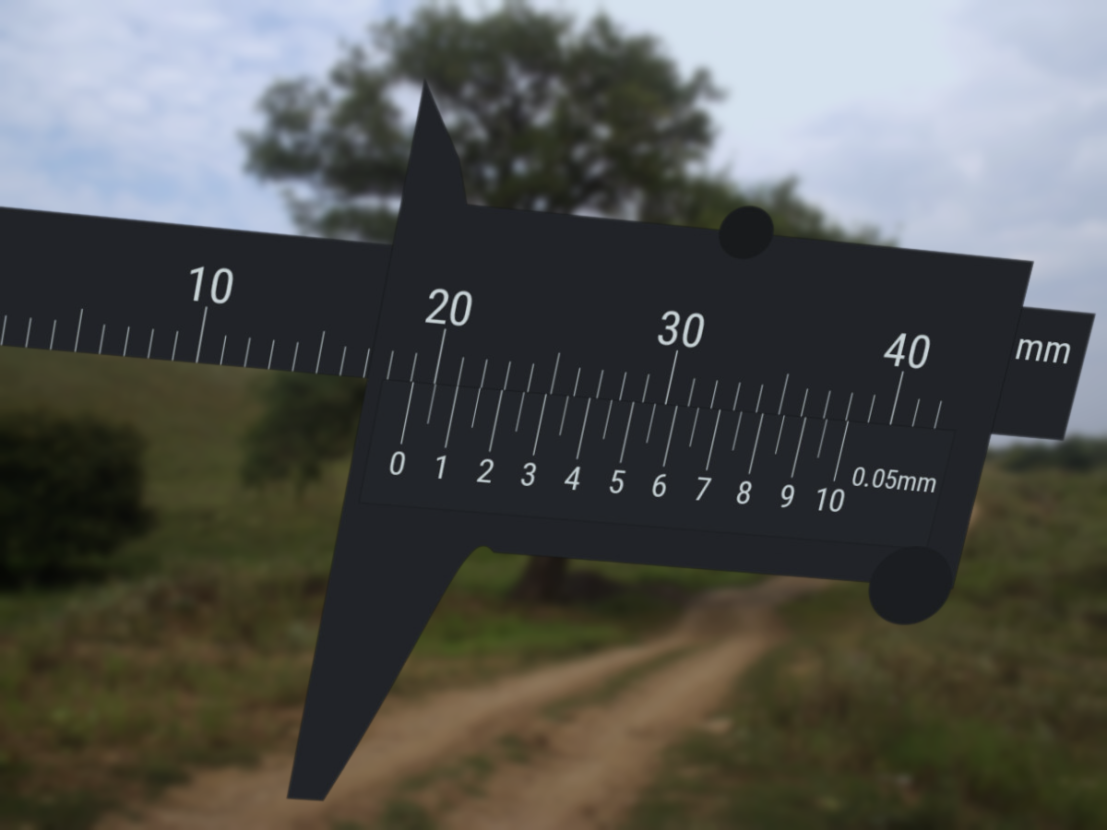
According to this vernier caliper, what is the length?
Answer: 19.1 mm
